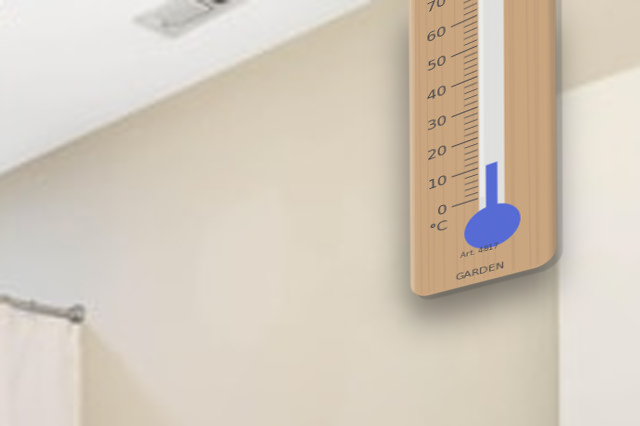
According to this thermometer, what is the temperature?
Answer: 10 °C
